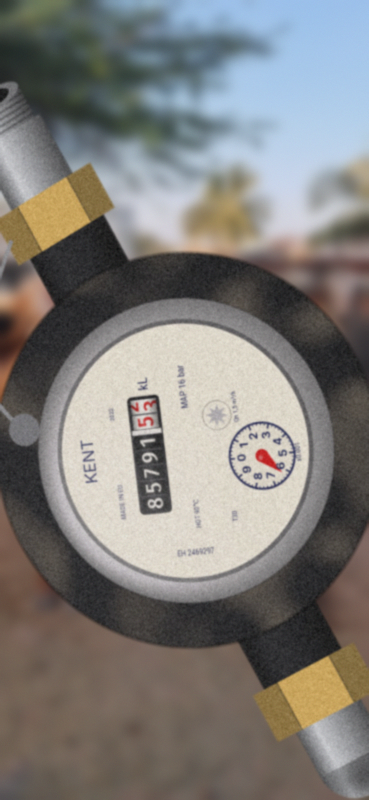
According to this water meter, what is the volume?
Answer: 85791.526 kL
